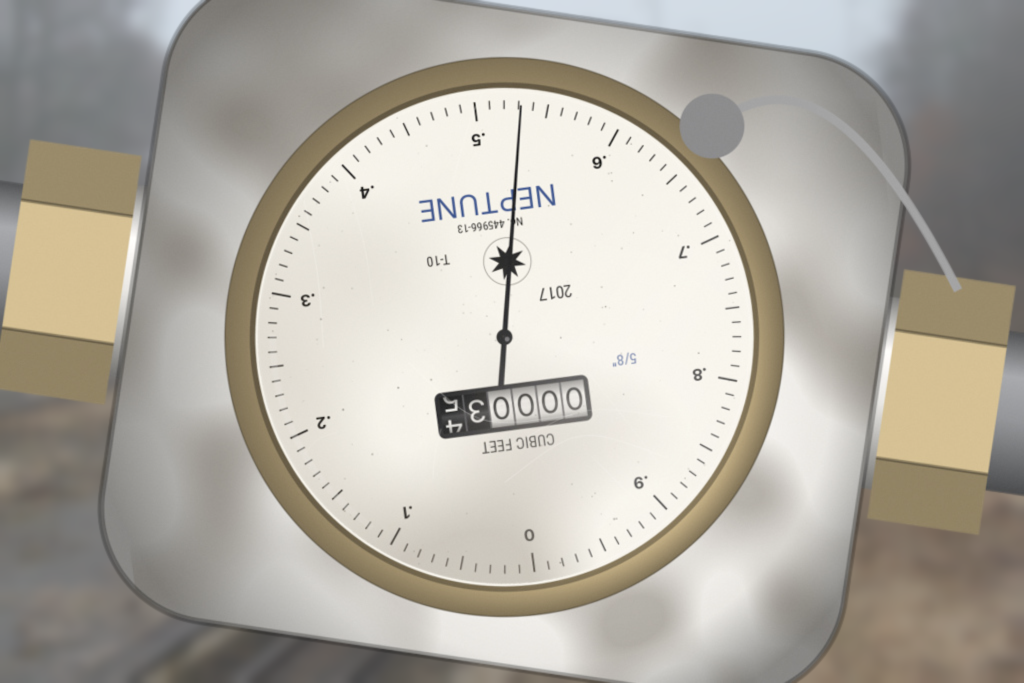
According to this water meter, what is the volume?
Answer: 34.53 ft³
